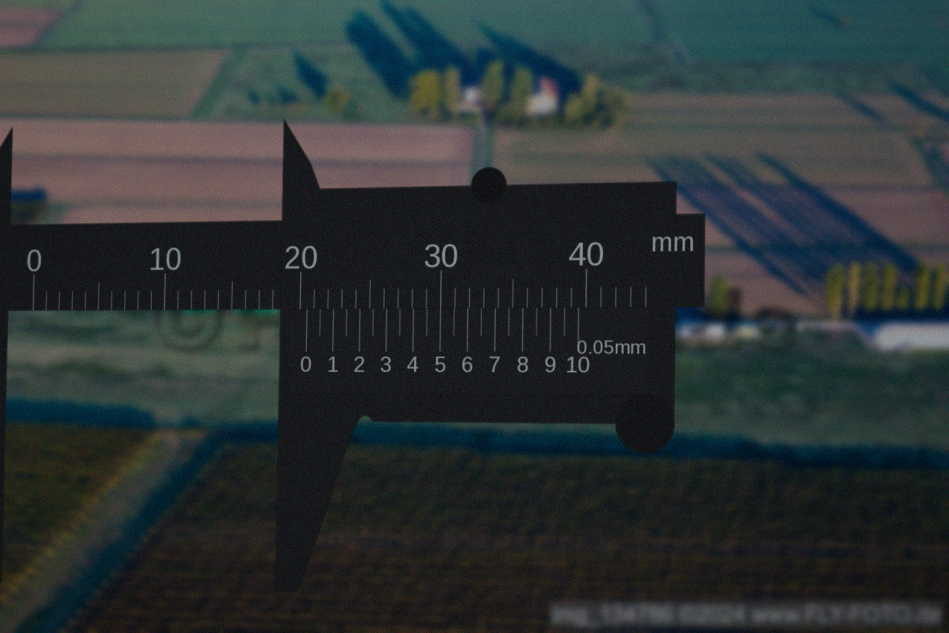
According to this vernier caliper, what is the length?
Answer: 20.5 mm
